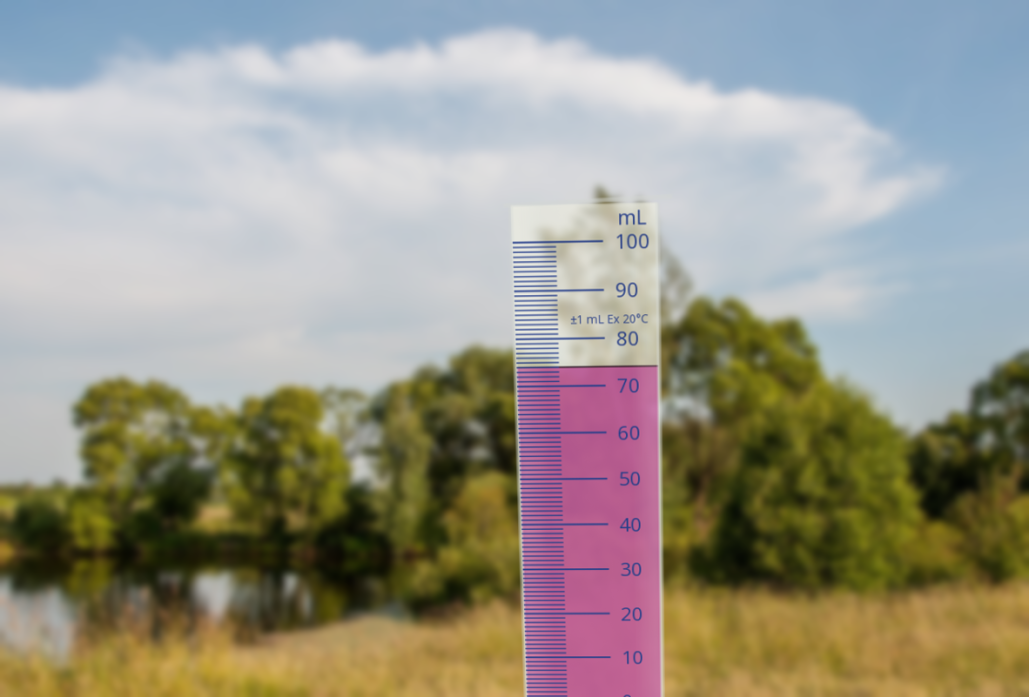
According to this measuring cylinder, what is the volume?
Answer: 74 mL
